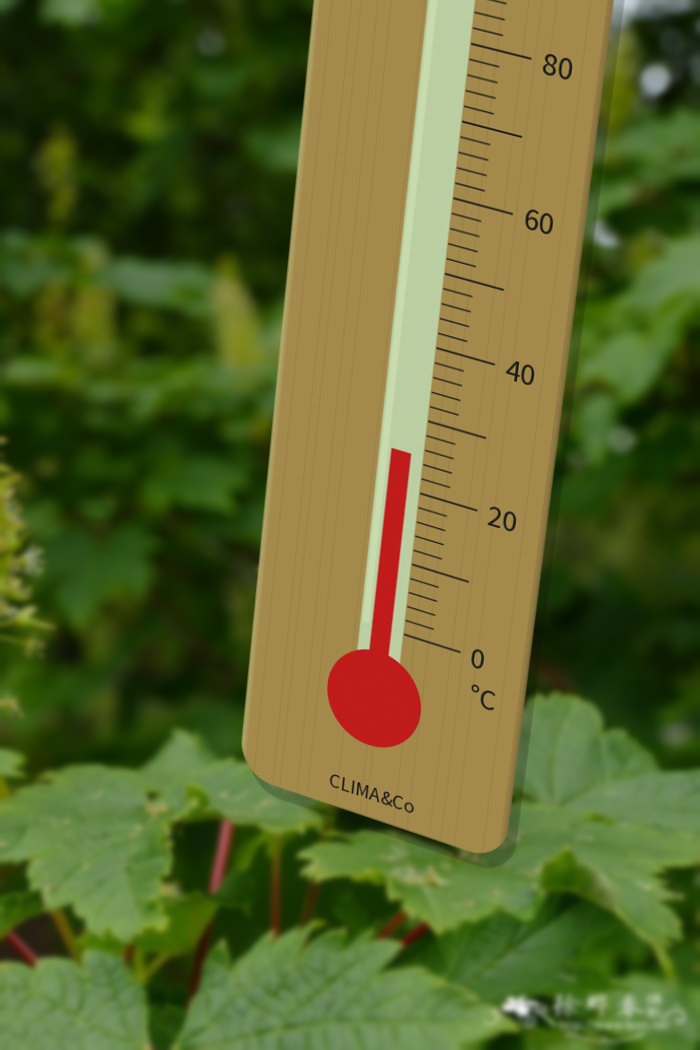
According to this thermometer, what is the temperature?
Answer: 25 °C
